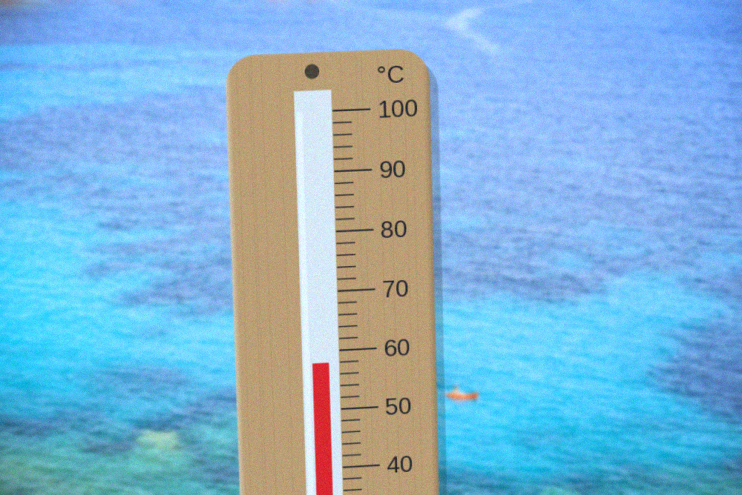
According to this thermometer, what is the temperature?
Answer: 58 °C
